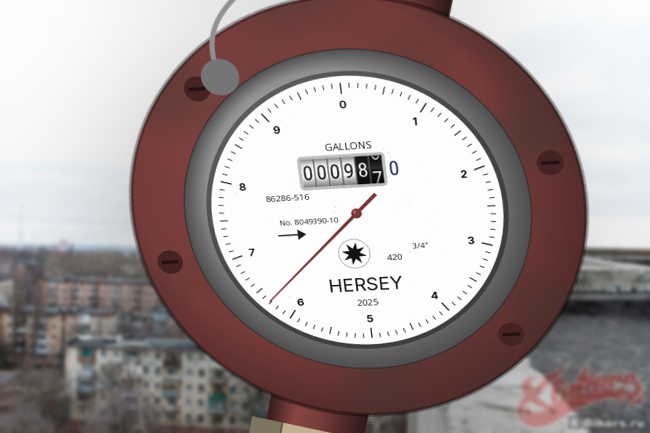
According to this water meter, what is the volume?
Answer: 9866.3 gal
